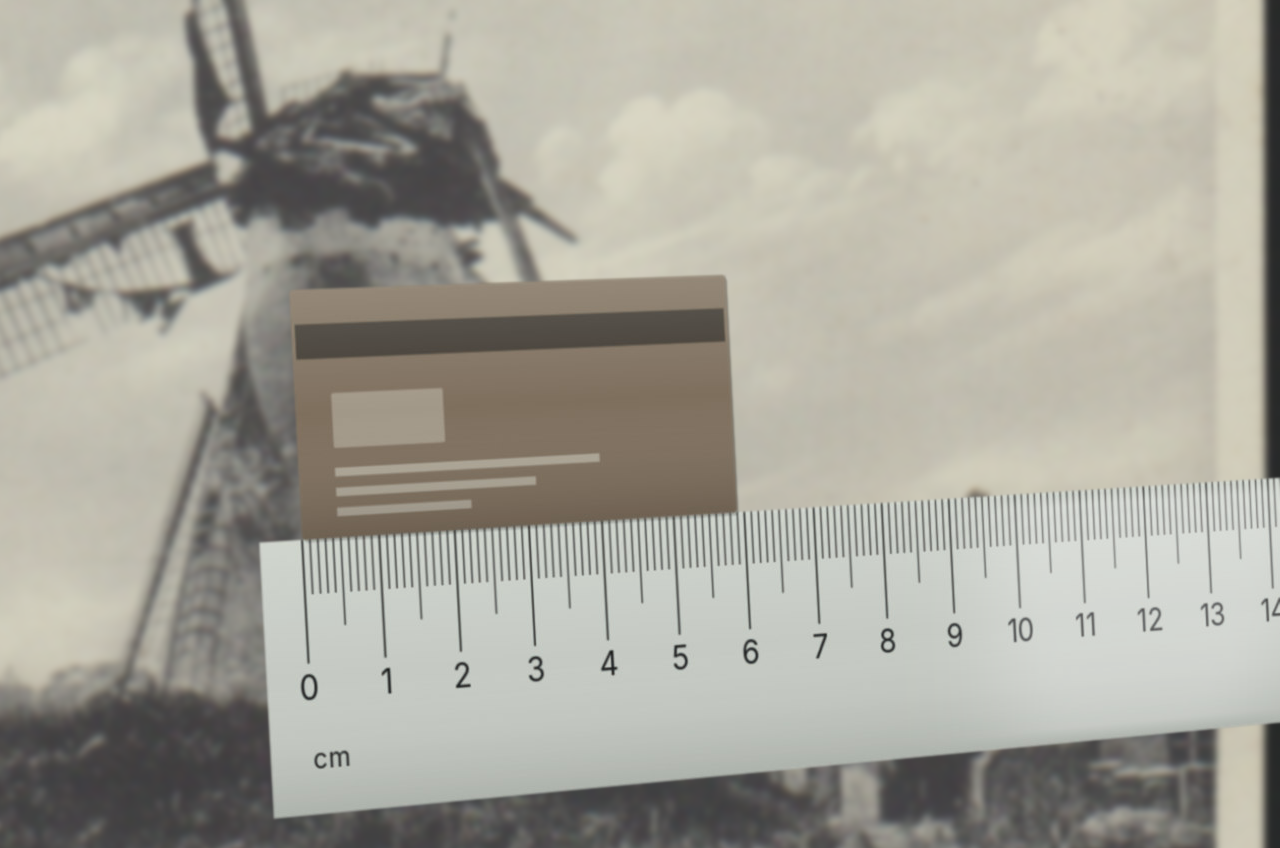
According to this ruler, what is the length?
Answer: 5.9 cm
